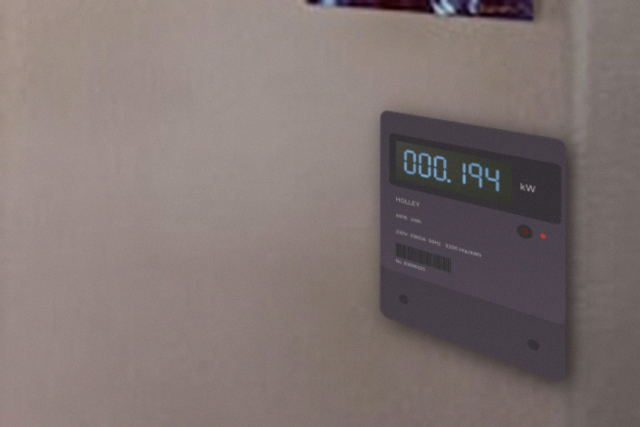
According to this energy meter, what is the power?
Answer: 0.194 kW
